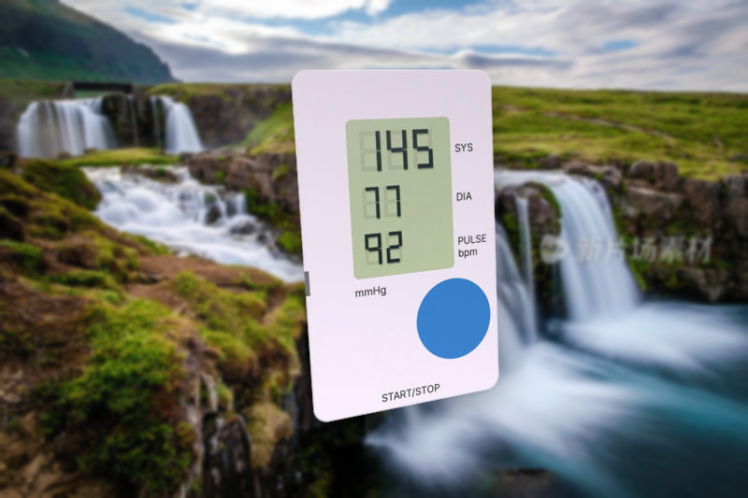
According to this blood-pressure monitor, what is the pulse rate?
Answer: 92 bpm
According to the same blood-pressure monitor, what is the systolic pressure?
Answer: 145 mmHg
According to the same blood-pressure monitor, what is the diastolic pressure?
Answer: 77 mmHg
